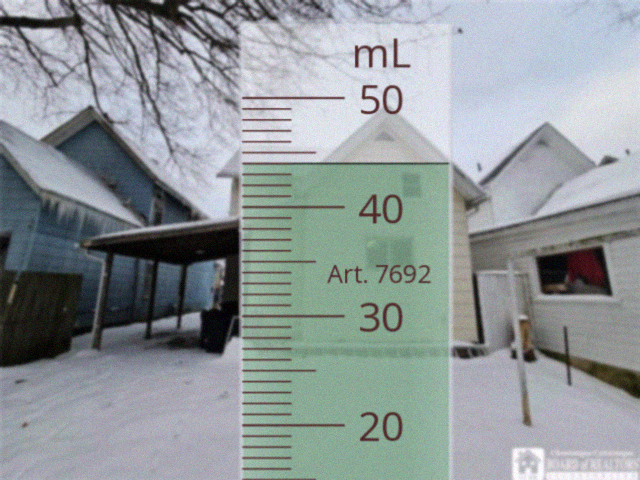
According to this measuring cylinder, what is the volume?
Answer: 44 mL
